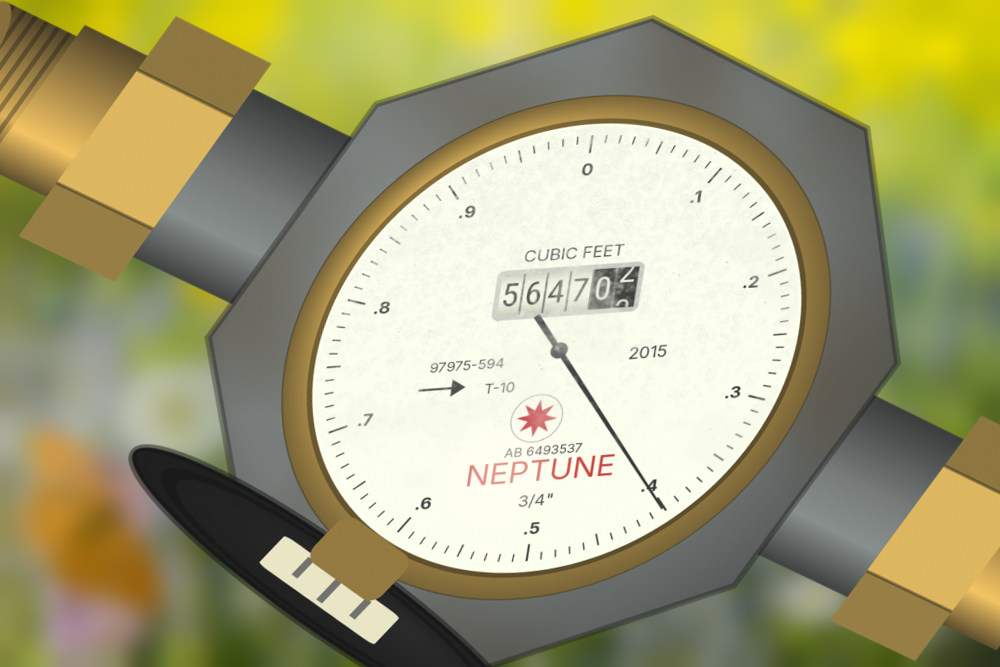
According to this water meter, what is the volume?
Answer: 564702.40 ft³
